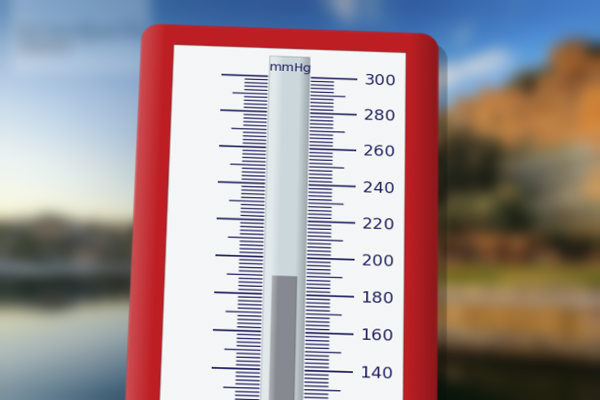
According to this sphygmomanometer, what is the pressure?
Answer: 190 mmHg
